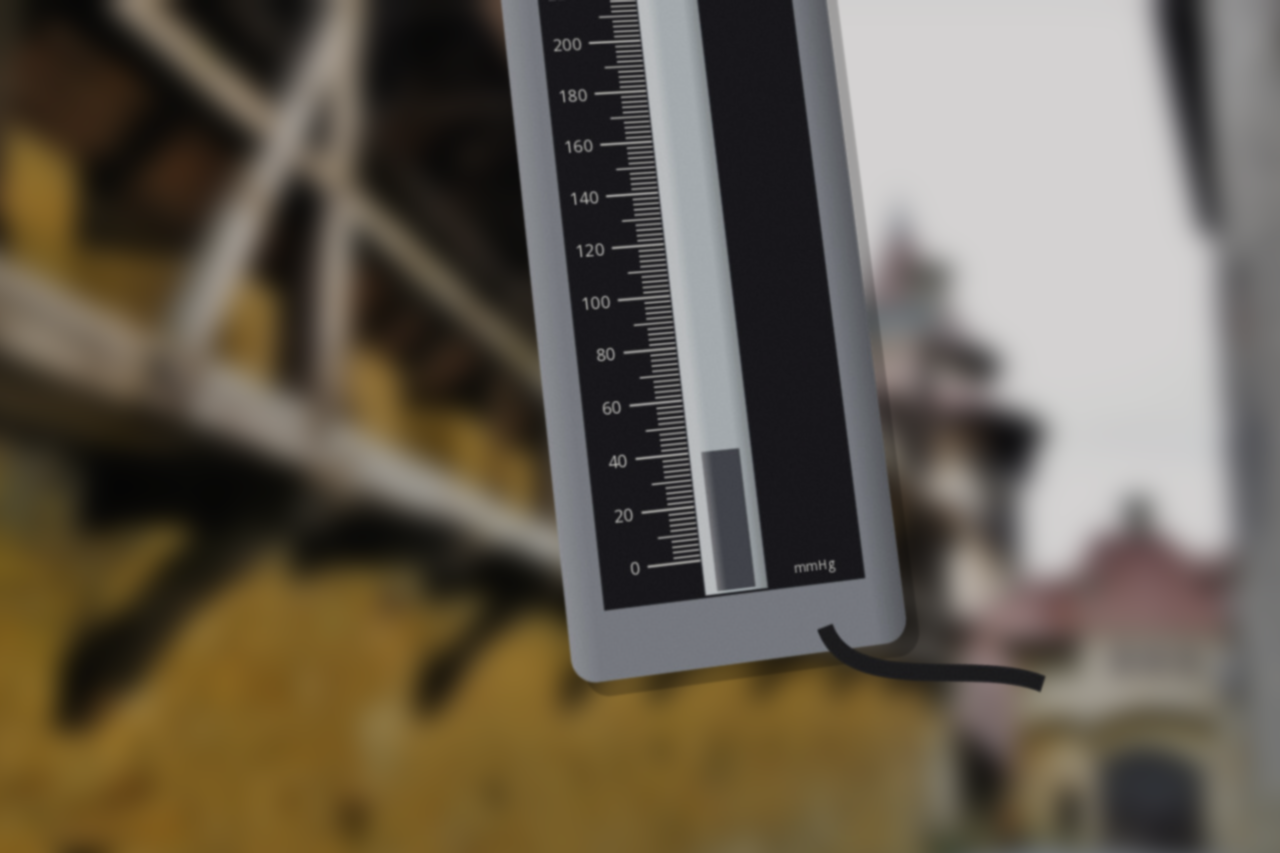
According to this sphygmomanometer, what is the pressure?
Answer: 40 mmHg
